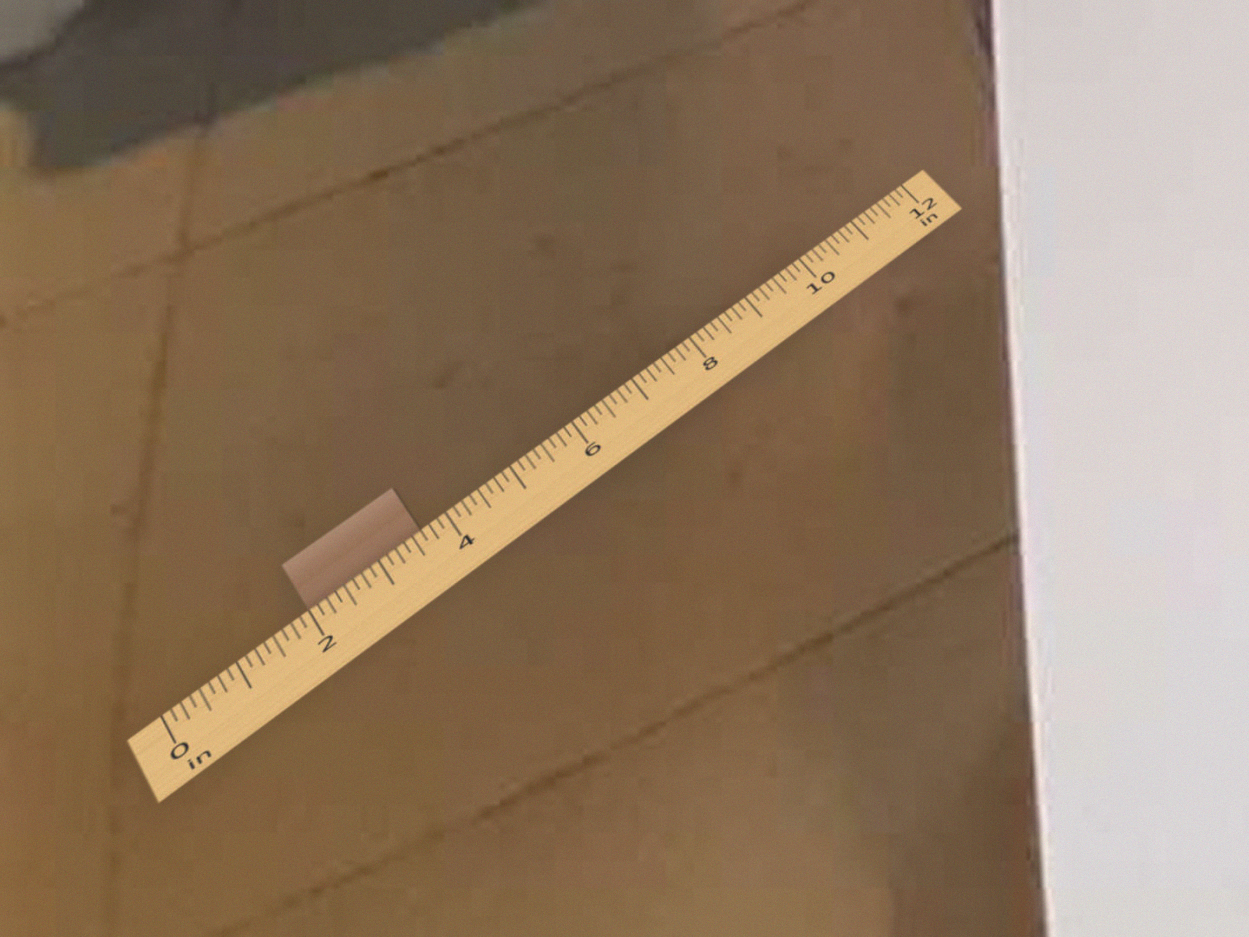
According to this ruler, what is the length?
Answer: 1.625 in
